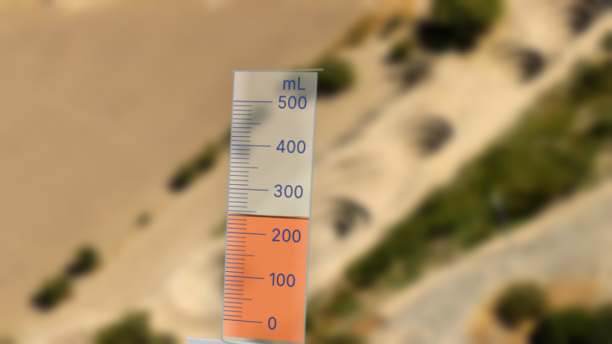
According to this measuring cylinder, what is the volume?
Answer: 240 mL
